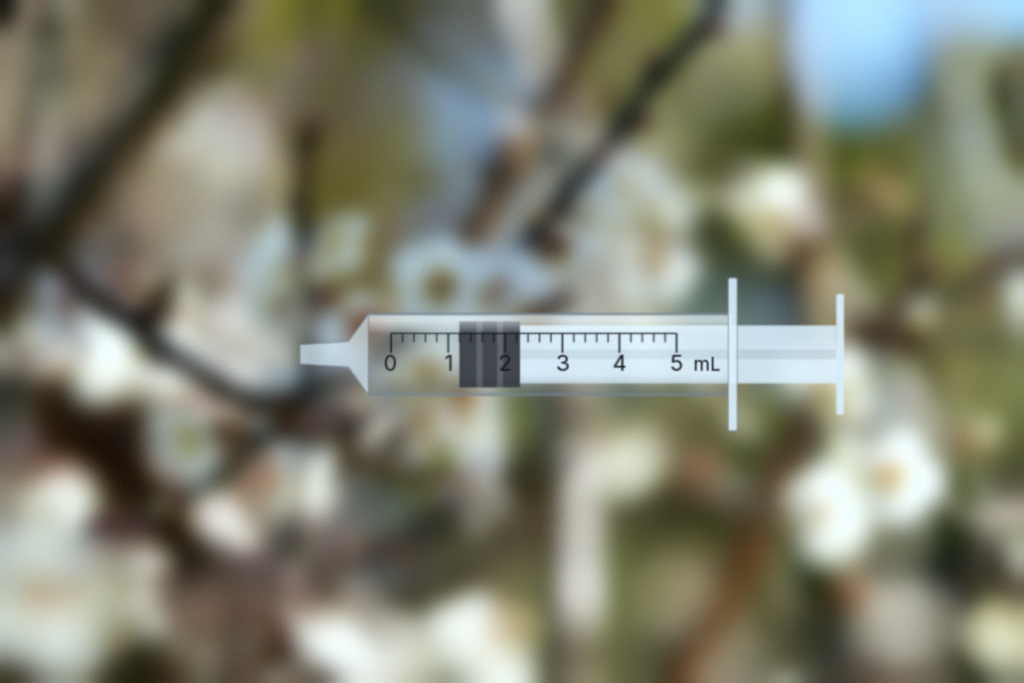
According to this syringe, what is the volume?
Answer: 1.2 mL
